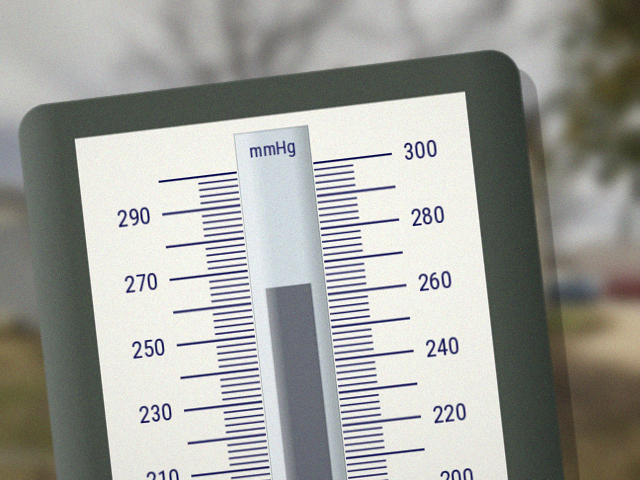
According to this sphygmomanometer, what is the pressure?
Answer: 264 mmHg
